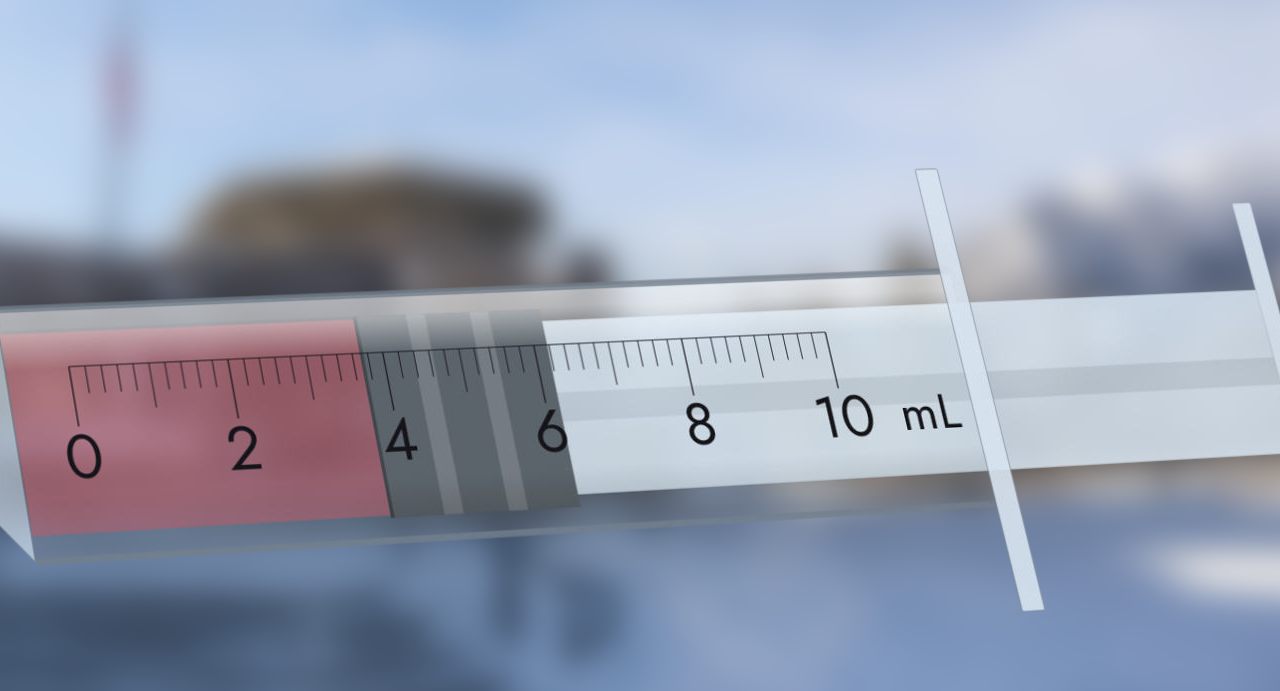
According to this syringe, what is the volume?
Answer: 3.7 mL
